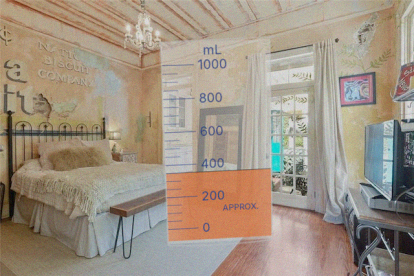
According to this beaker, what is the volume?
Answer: 350 mL
